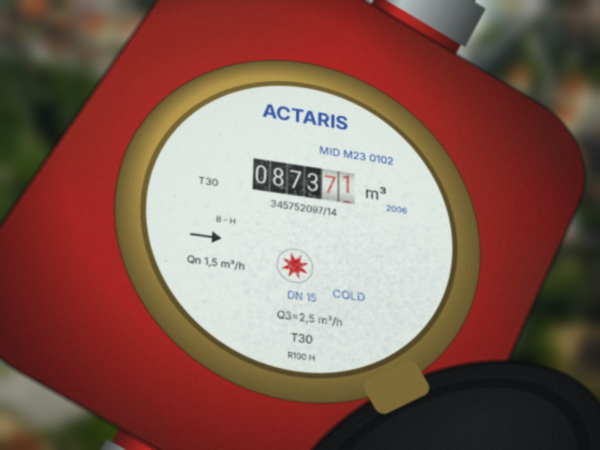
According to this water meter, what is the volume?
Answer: 873.71 m³
